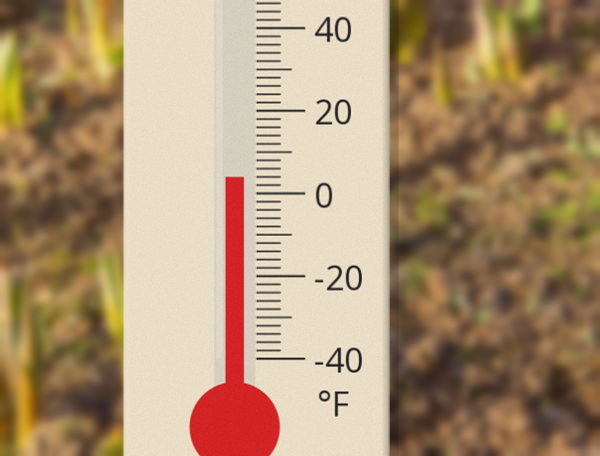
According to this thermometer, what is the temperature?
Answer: 4 °F
